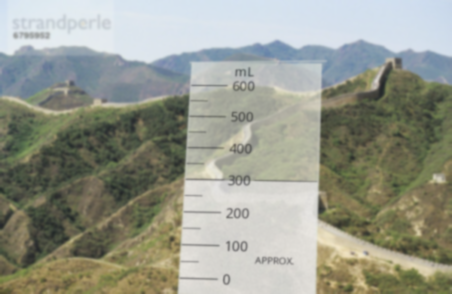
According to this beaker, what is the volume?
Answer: 300 mL
